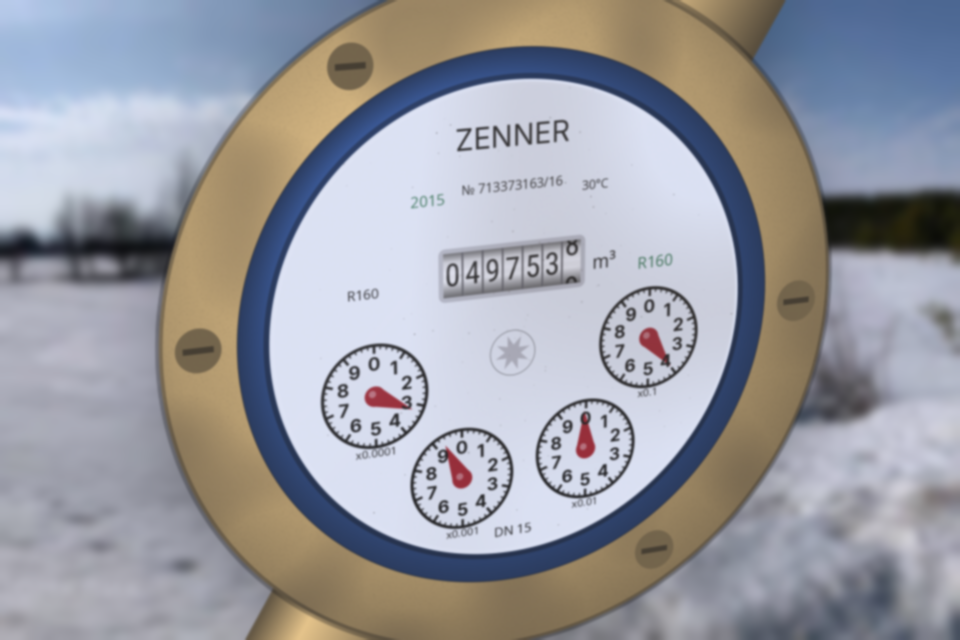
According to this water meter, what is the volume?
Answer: 497538.3993 m³
